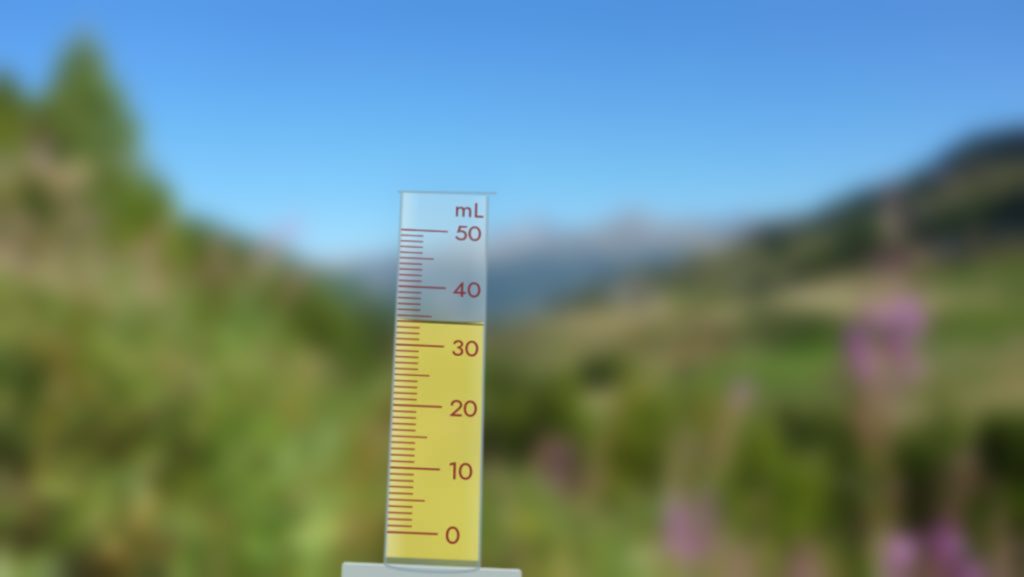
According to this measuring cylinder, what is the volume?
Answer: 34 mL
